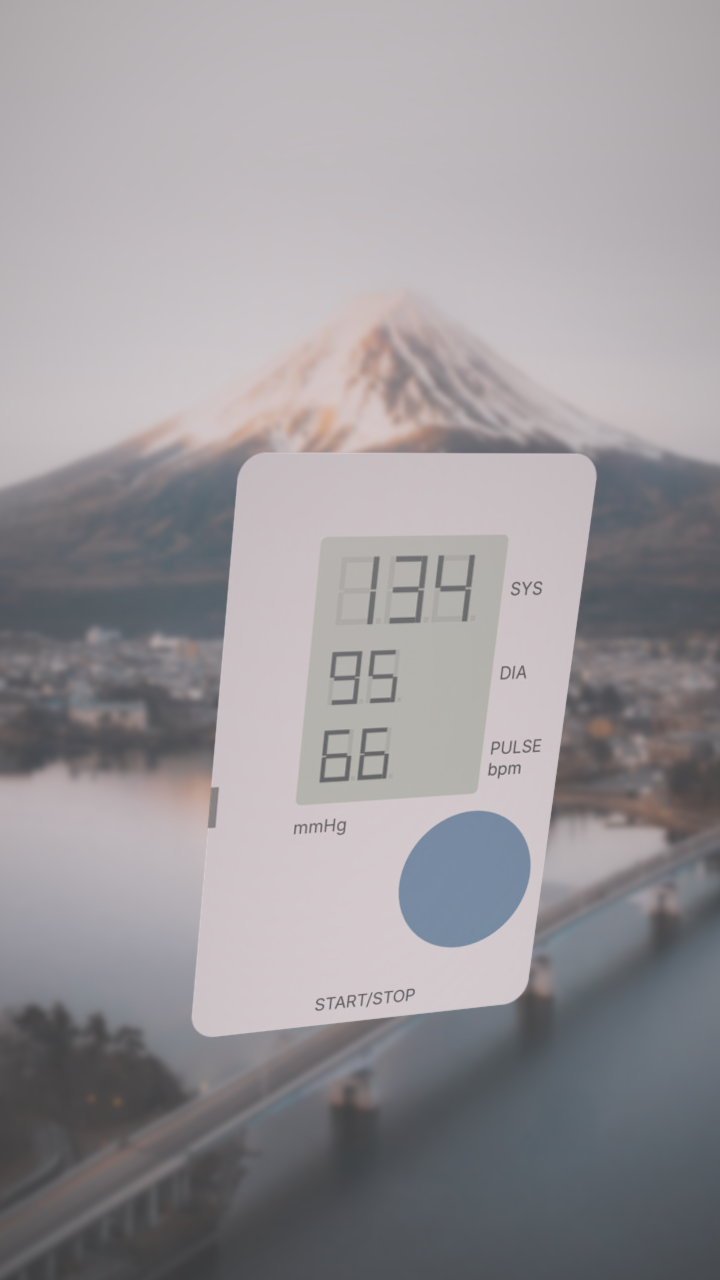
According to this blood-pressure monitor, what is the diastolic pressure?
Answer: 95 mmHg
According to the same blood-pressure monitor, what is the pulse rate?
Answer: 66 bpm
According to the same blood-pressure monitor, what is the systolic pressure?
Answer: 134 mmHg
